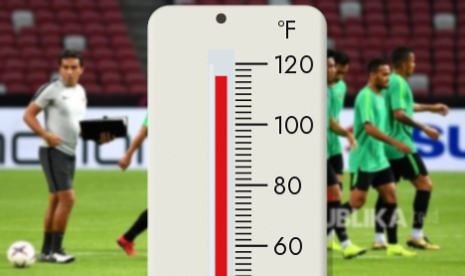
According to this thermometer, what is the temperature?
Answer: 116 °F
